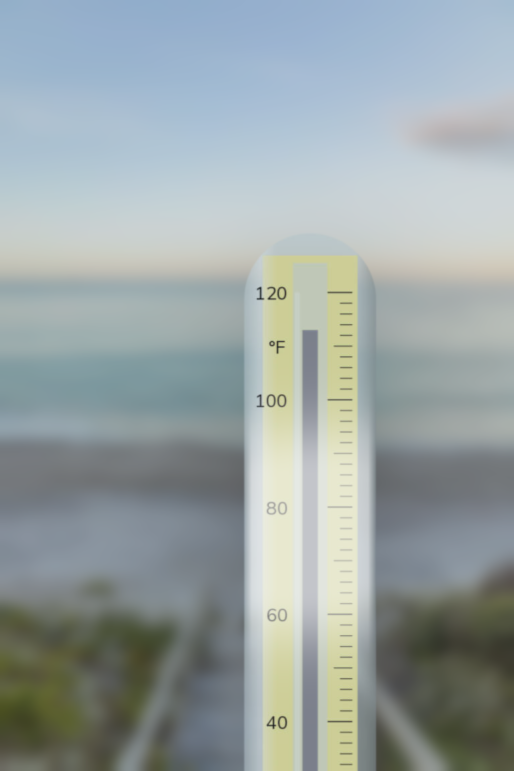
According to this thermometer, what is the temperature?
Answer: 113 °F
